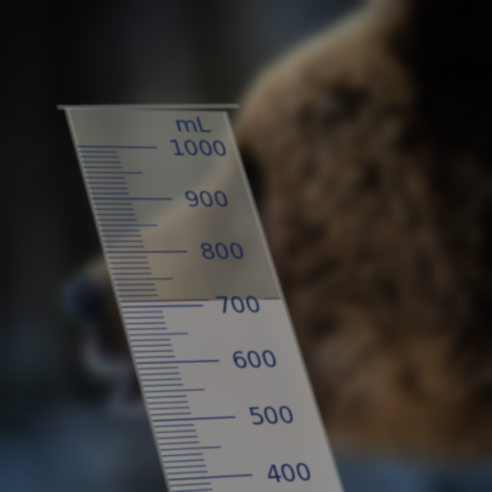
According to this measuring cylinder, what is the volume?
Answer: 710 mL
